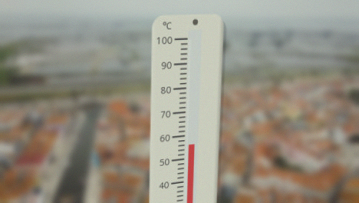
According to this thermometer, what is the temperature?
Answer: 56 °C
